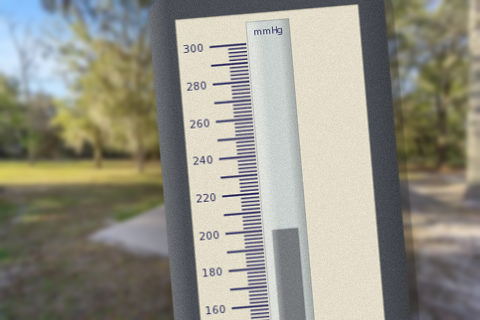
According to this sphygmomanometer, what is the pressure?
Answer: 200 mmHg
